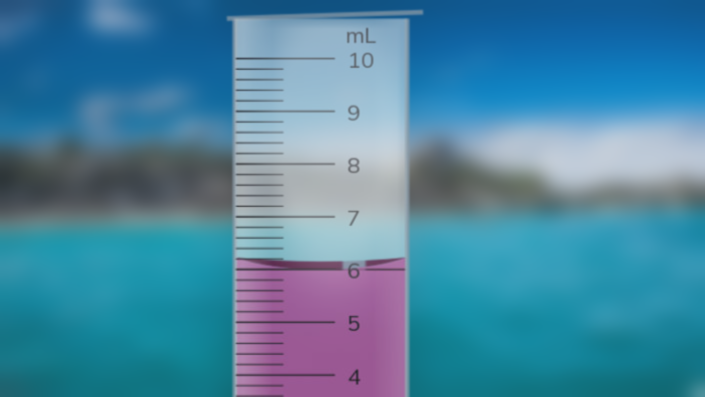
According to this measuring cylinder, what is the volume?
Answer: 6 mL
